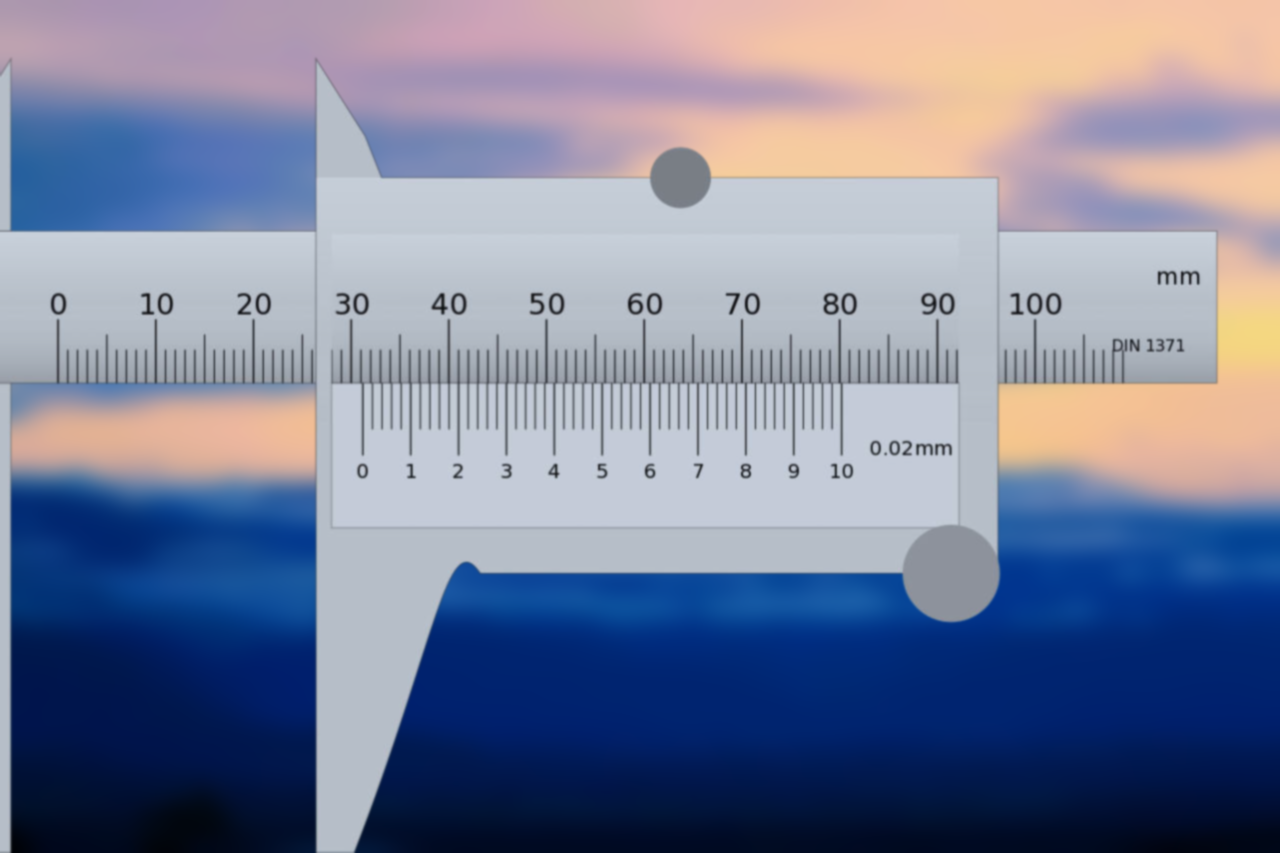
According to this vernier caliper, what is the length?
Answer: 31.2 mm
